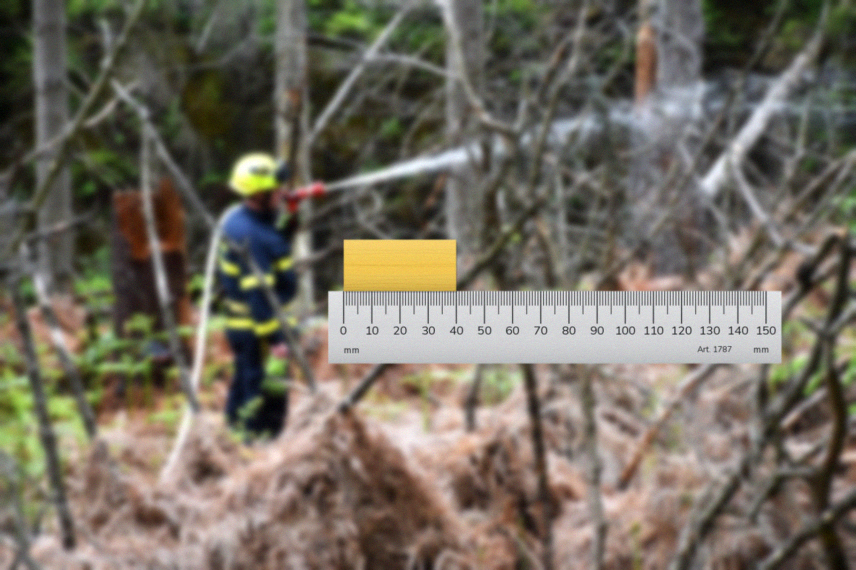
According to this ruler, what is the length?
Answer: 40 mm
